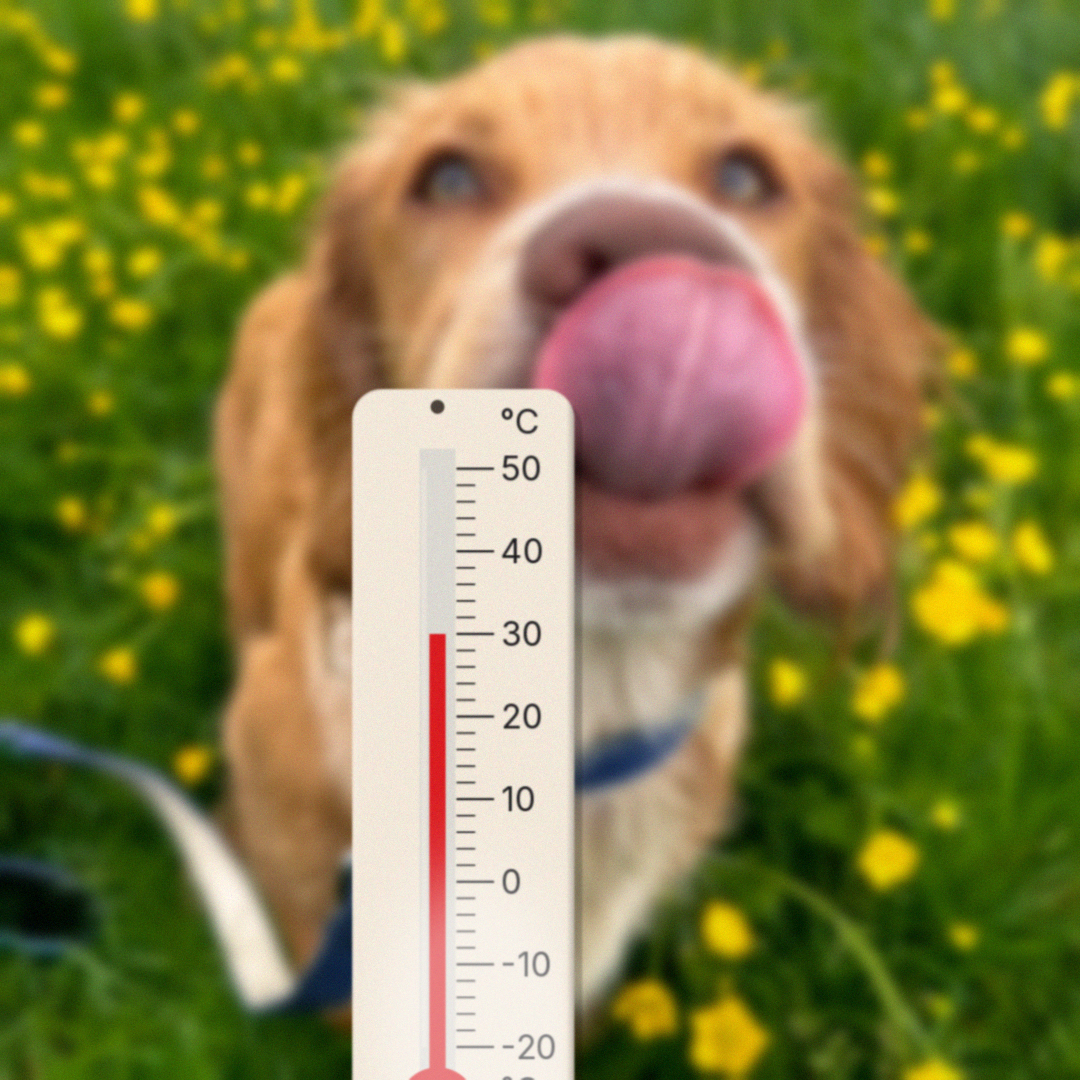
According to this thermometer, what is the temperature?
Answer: 30 °C
